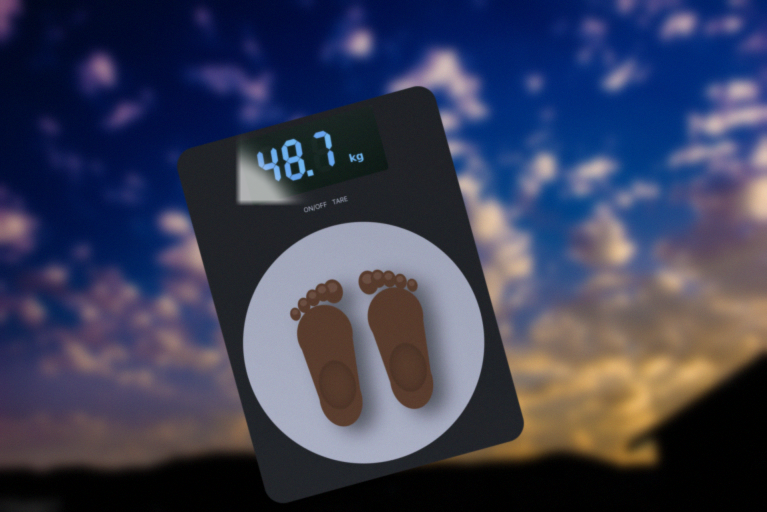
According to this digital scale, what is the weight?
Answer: 48.7 kg
